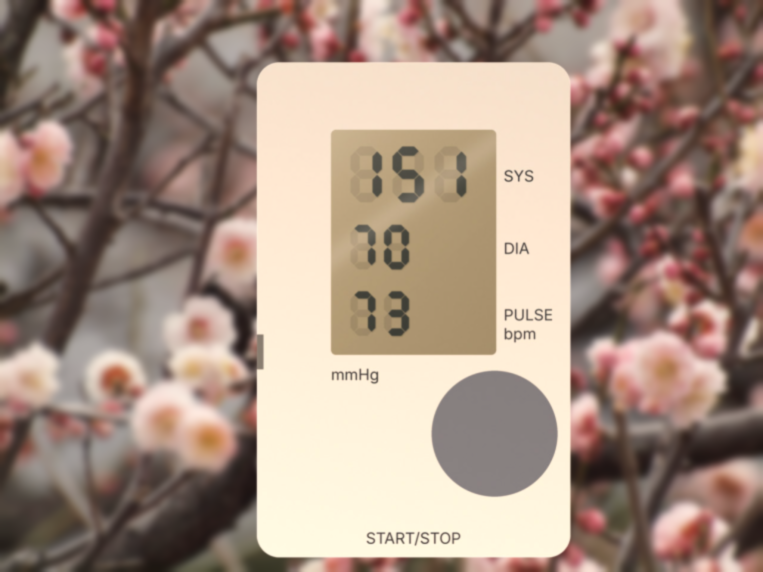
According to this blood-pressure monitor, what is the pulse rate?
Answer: 73 bpm
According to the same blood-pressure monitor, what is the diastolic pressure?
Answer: 70 mmHg
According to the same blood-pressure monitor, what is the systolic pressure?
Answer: 151 mmHg
